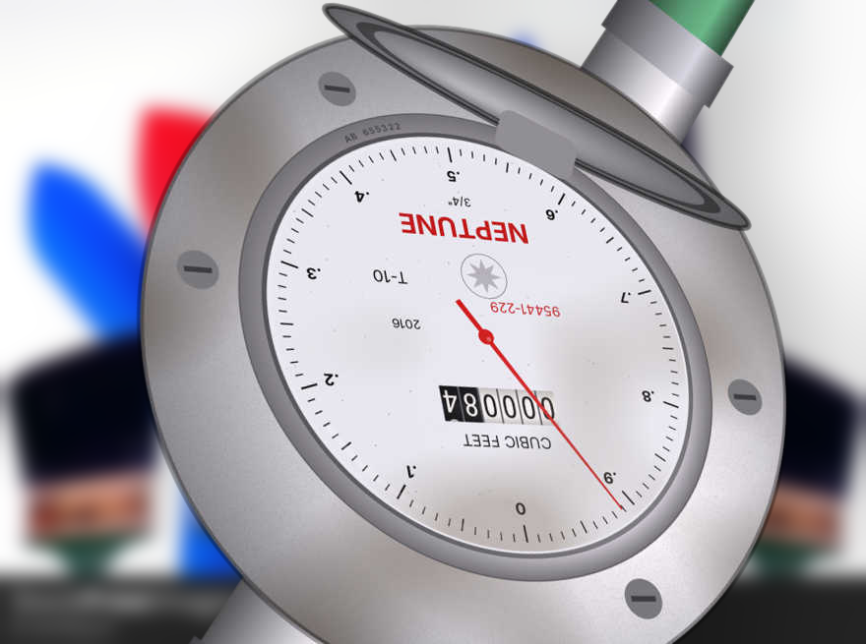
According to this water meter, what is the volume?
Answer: 83.91 ft³
